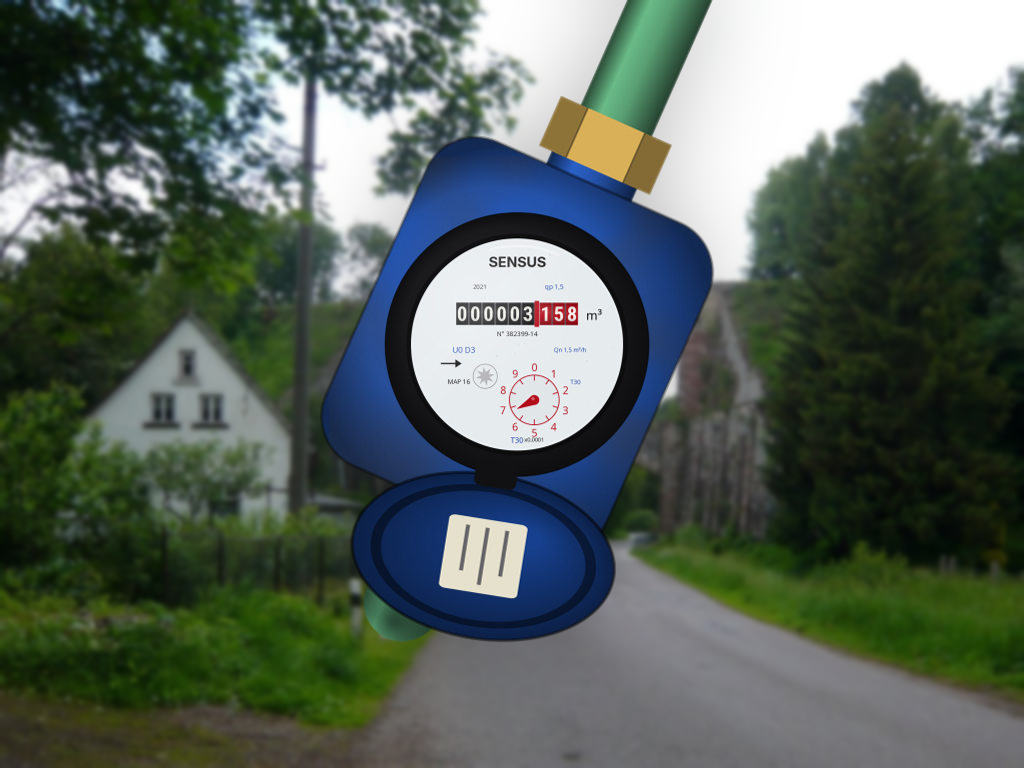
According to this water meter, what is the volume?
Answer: 3.1586 m³
